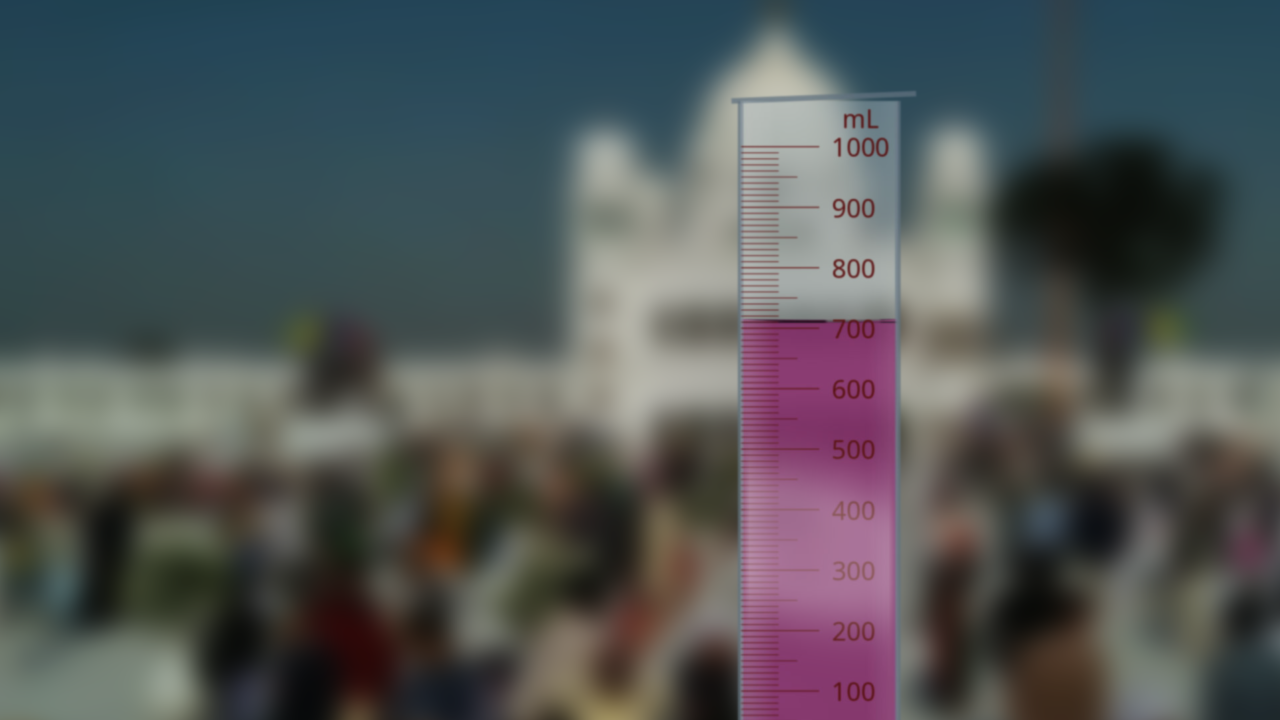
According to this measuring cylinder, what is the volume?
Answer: 710 mL
